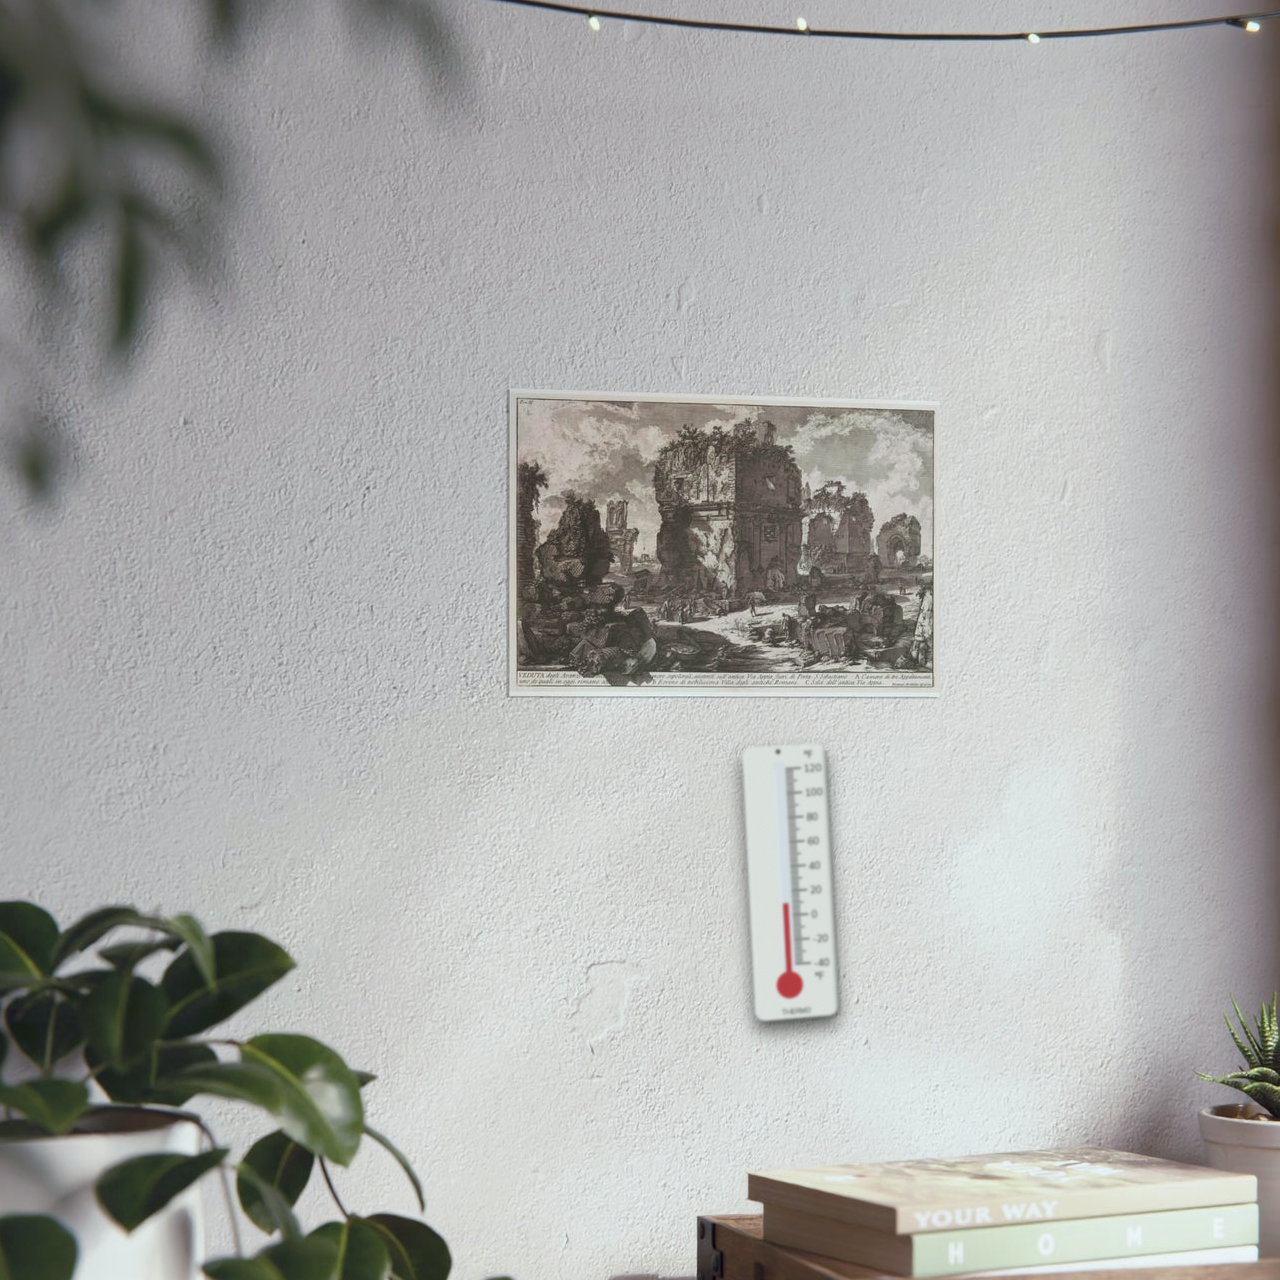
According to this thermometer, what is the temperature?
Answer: 10 °F
